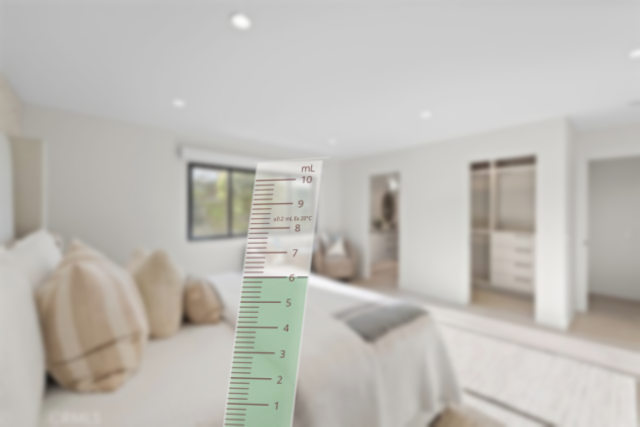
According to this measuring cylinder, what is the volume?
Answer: 6 mL
